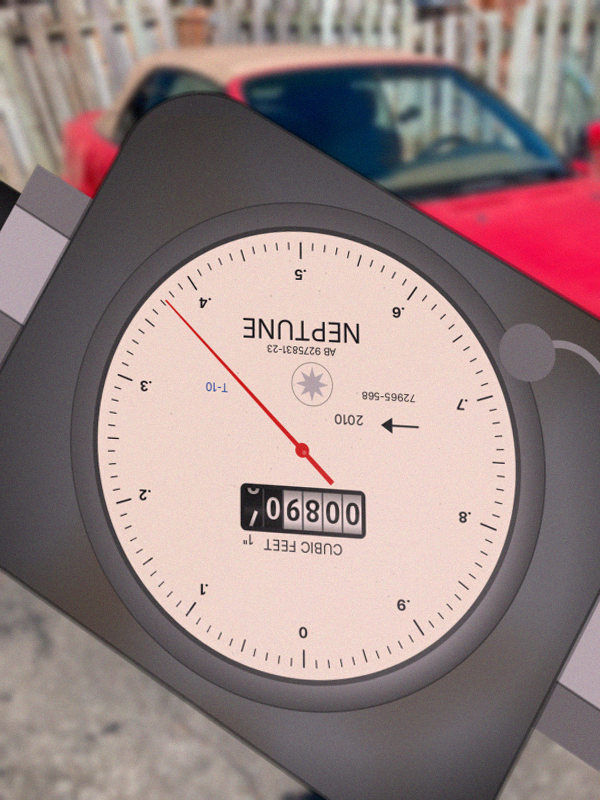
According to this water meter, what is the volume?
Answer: 8907.37 ft³
